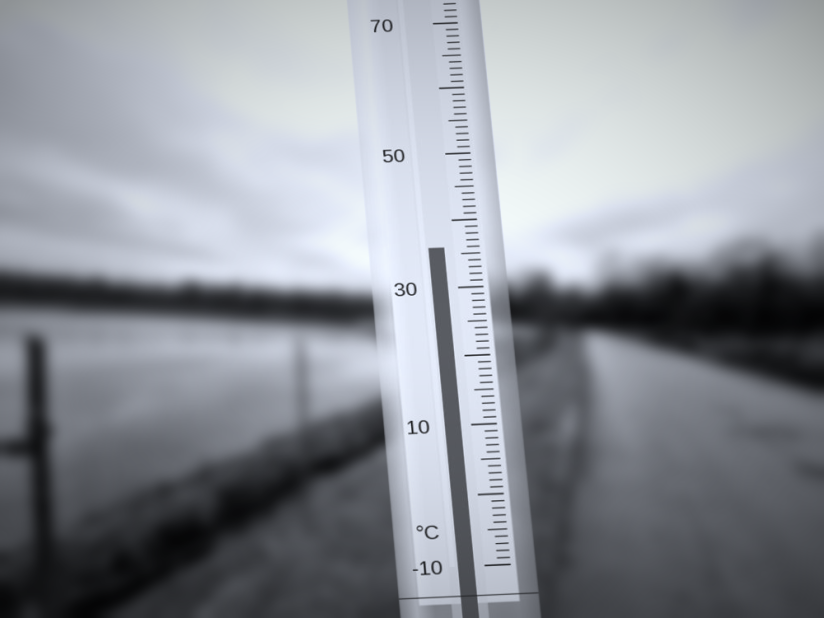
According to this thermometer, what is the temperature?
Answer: 36 °C
